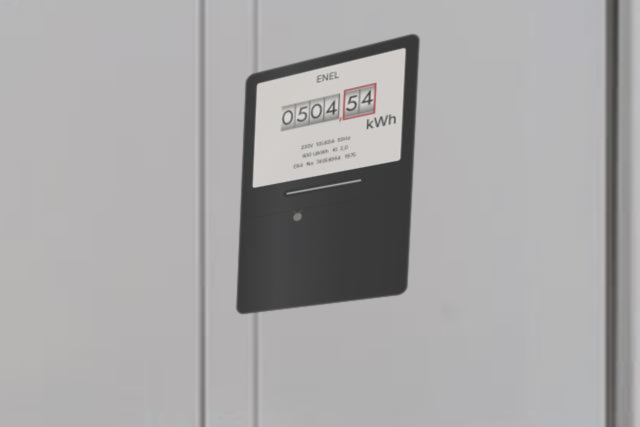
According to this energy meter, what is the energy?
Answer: 504.54 kWh
